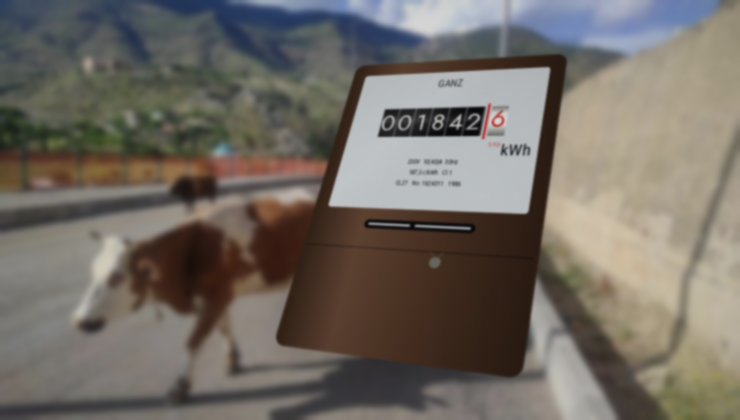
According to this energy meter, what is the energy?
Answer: 1842.6 kWh
